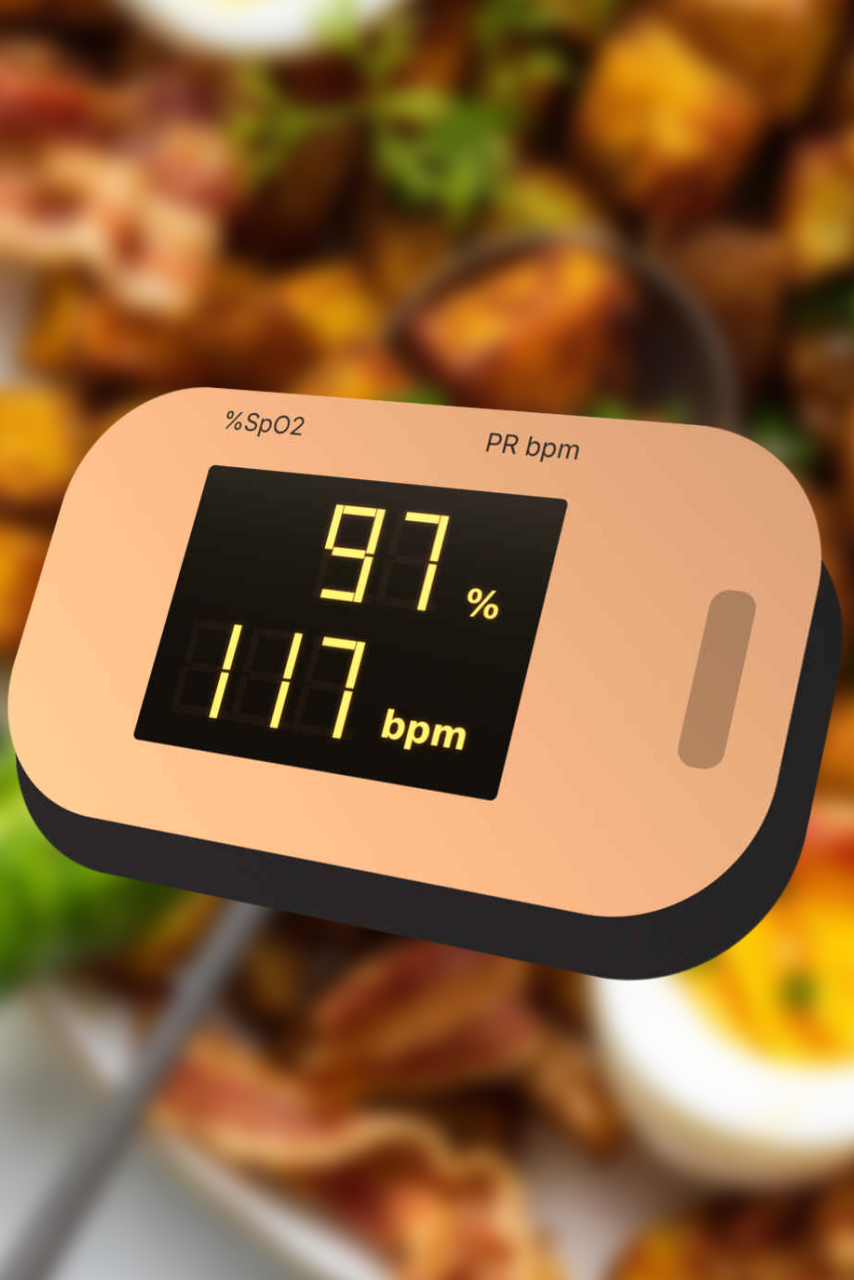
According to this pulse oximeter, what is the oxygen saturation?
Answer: 97 %
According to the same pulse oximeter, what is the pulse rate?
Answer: 117 bpm
